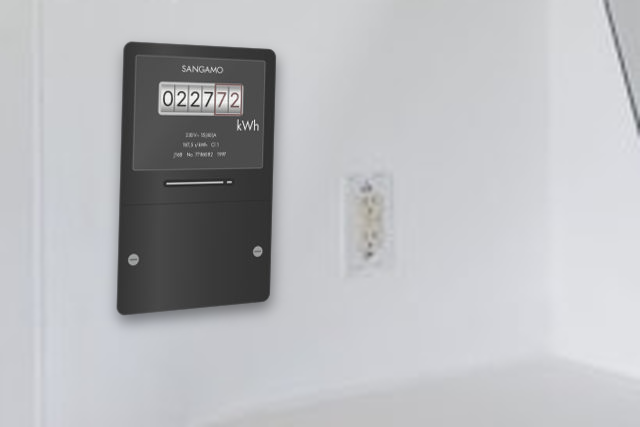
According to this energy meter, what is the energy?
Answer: 227.72 kWh
